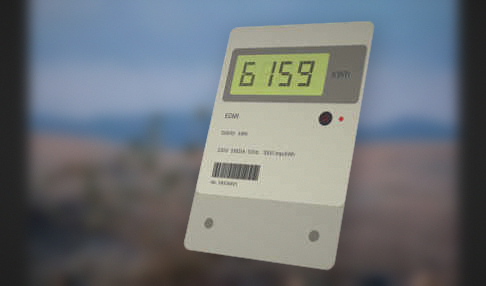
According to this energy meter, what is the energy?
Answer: 6159 kWh
